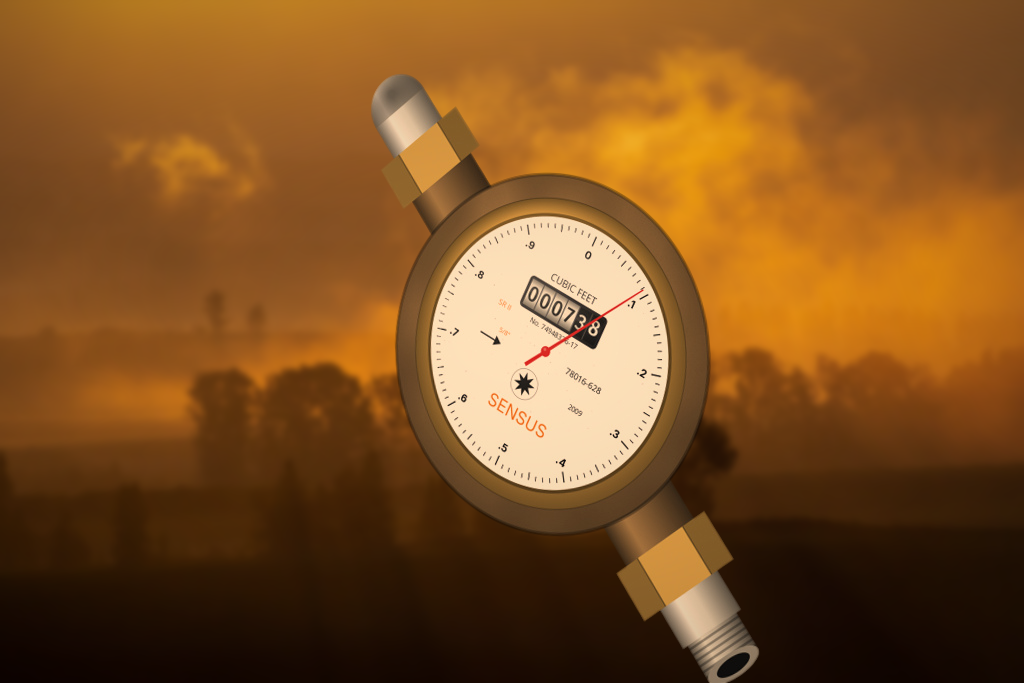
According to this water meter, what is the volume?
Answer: 738.09 ft³
